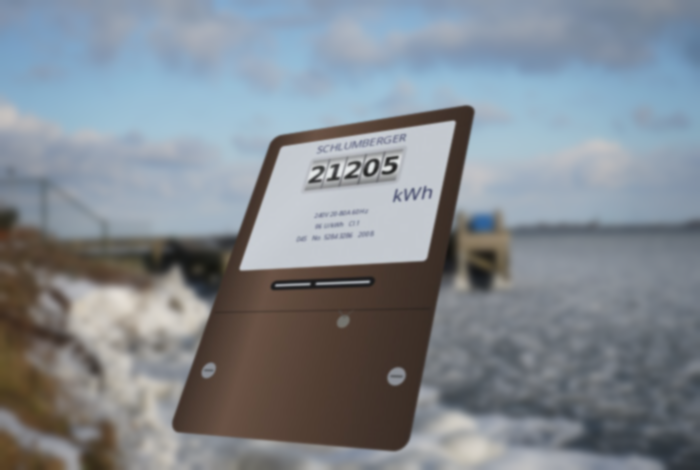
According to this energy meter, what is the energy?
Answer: 21205 kWh
